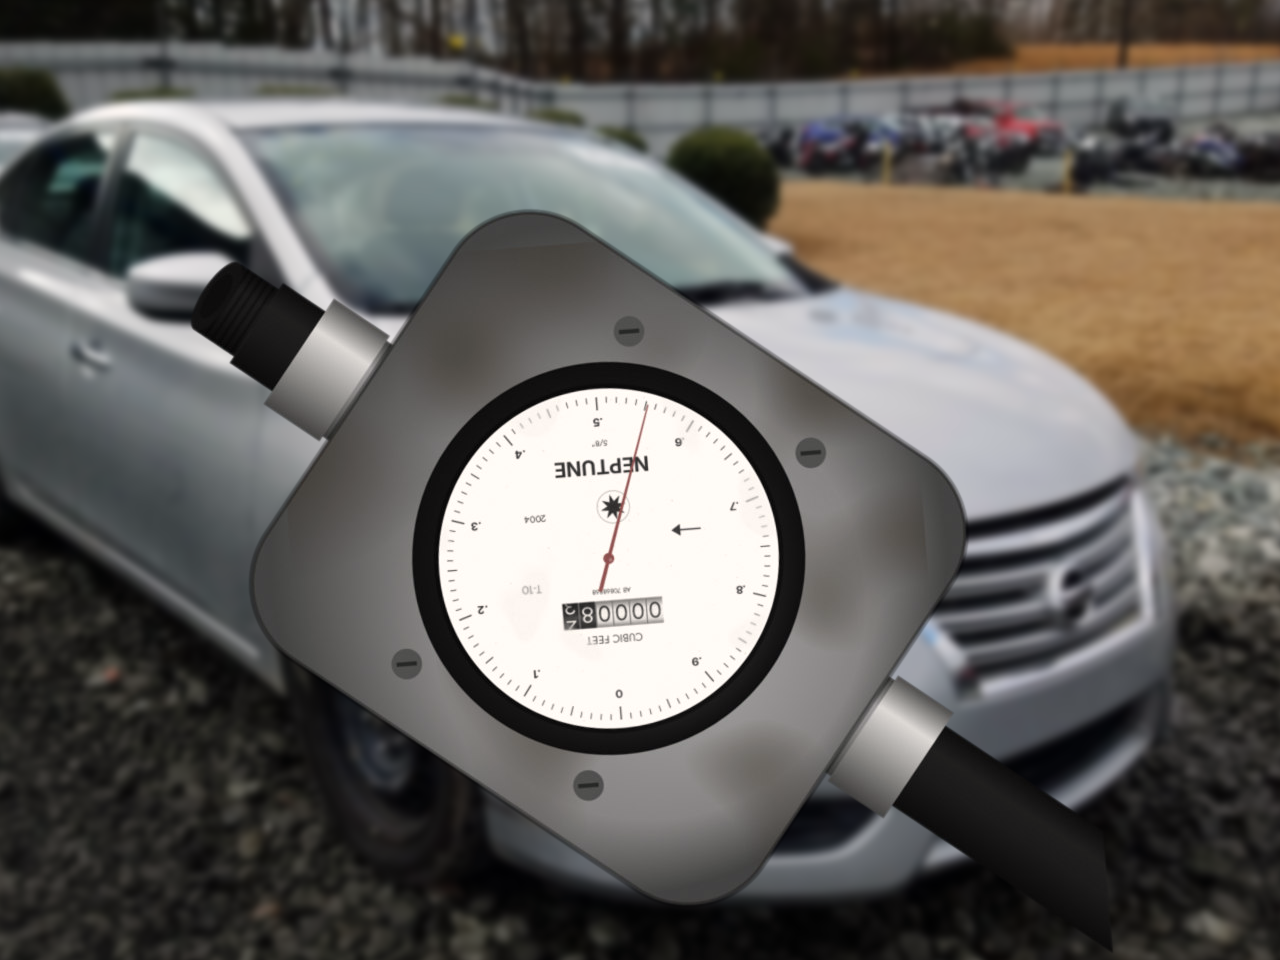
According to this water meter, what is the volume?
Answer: 82.55 ft³
